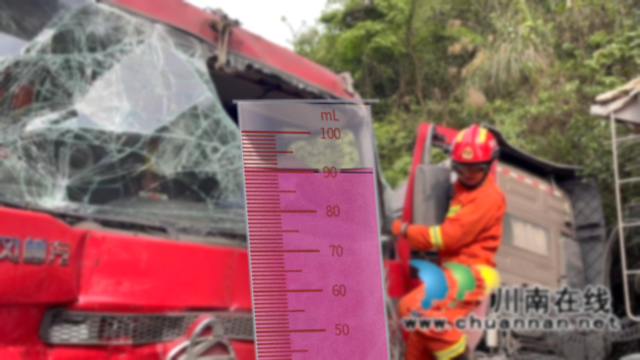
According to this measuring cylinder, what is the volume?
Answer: 90 mL
